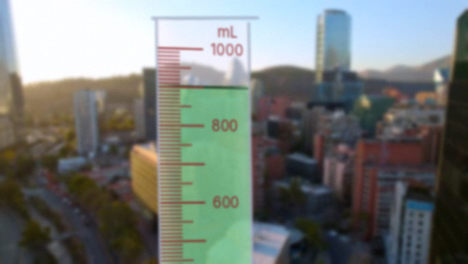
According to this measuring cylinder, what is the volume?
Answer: 900 mL
